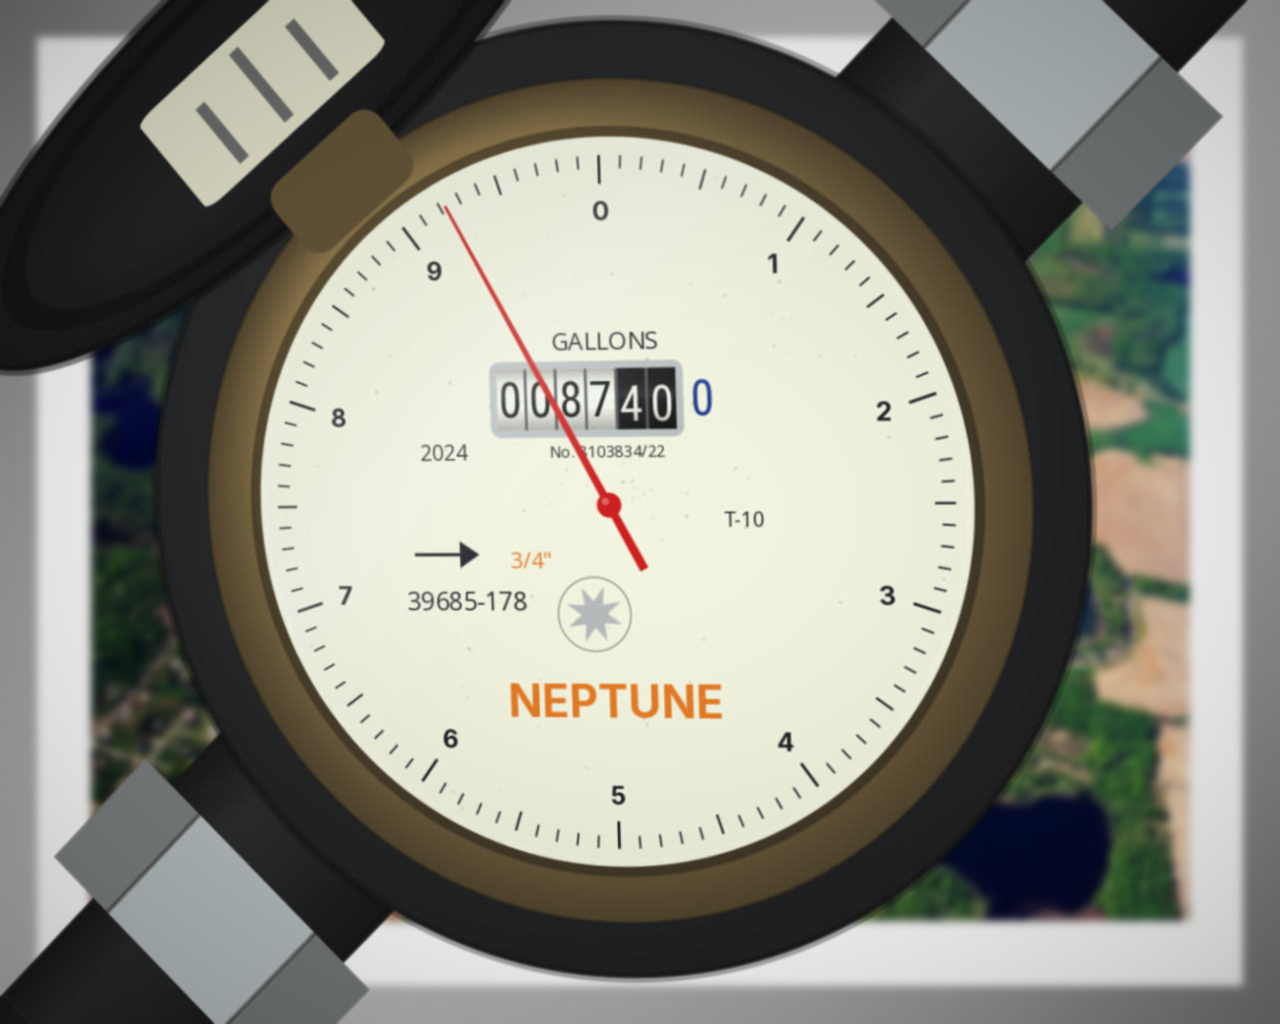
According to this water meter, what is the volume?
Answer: 87399.2 gal
